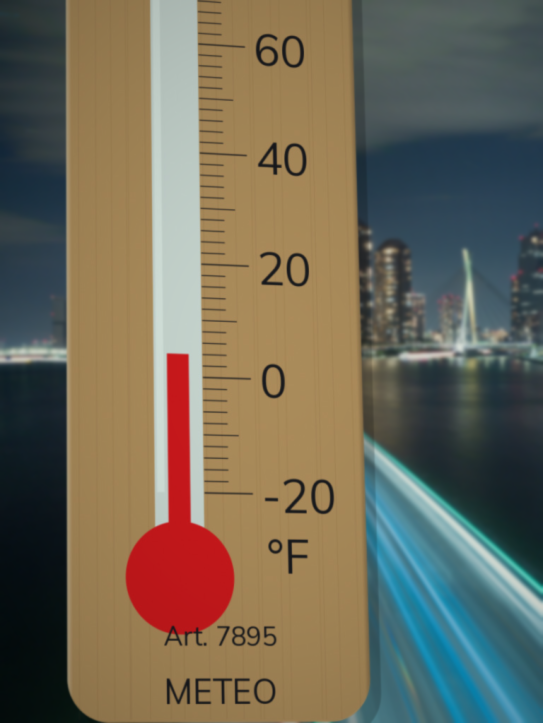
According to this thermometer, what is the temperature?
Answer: 4 °F
